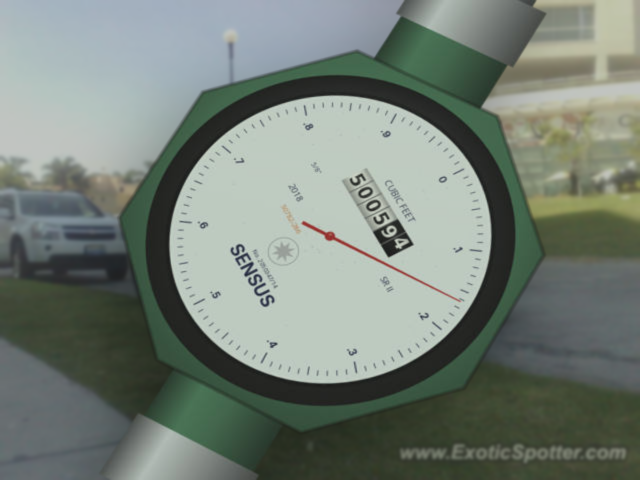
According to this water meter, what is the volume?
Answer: 500594.16 ft³
